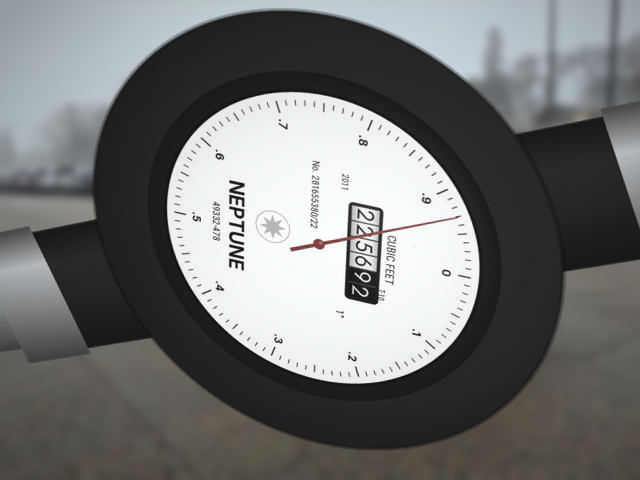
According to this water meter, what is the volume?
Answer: 225691.93 ft³
